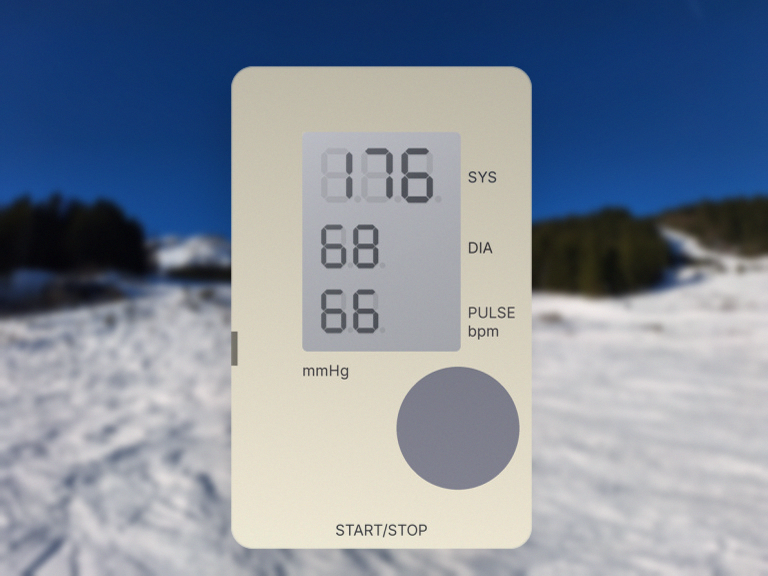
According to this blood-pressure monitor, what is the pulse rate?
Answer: 66 bpm
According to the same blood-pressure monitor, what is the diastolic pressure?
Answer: 68 mmHg
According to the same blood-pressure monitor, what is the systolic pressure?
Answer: 176 mmHg
